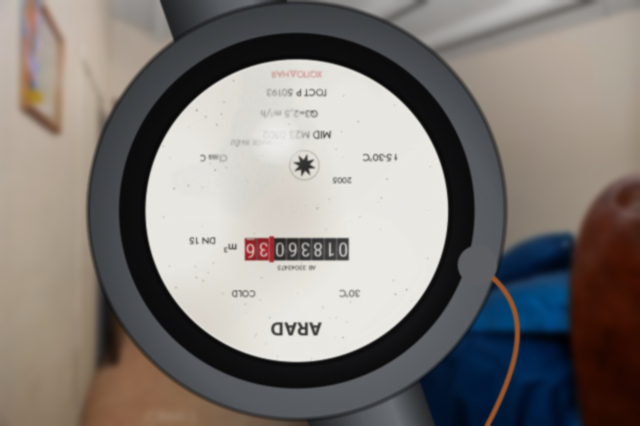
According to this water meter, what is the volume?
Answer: 18360.36 m³
